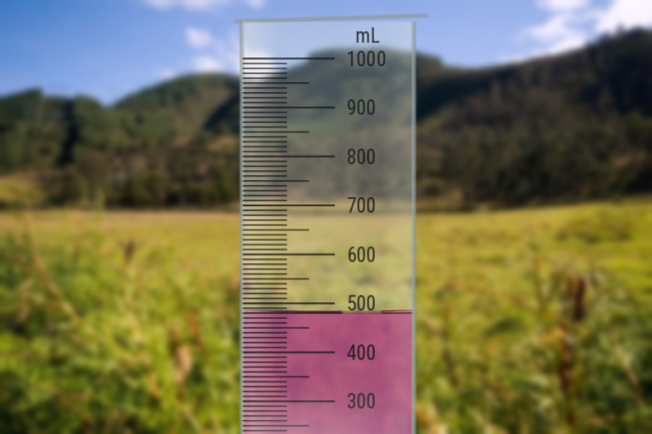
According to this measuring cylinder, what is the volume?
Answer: 480 mL
